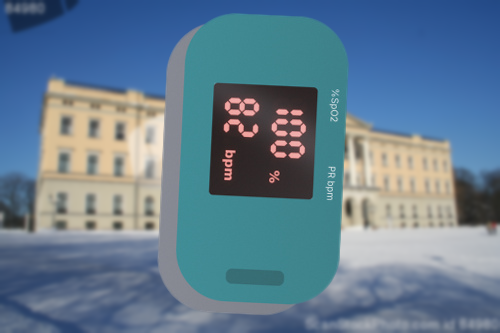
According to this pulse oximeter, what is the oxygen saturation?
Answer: 100 %
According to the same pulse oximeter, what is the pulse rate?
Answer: 82 bpm
